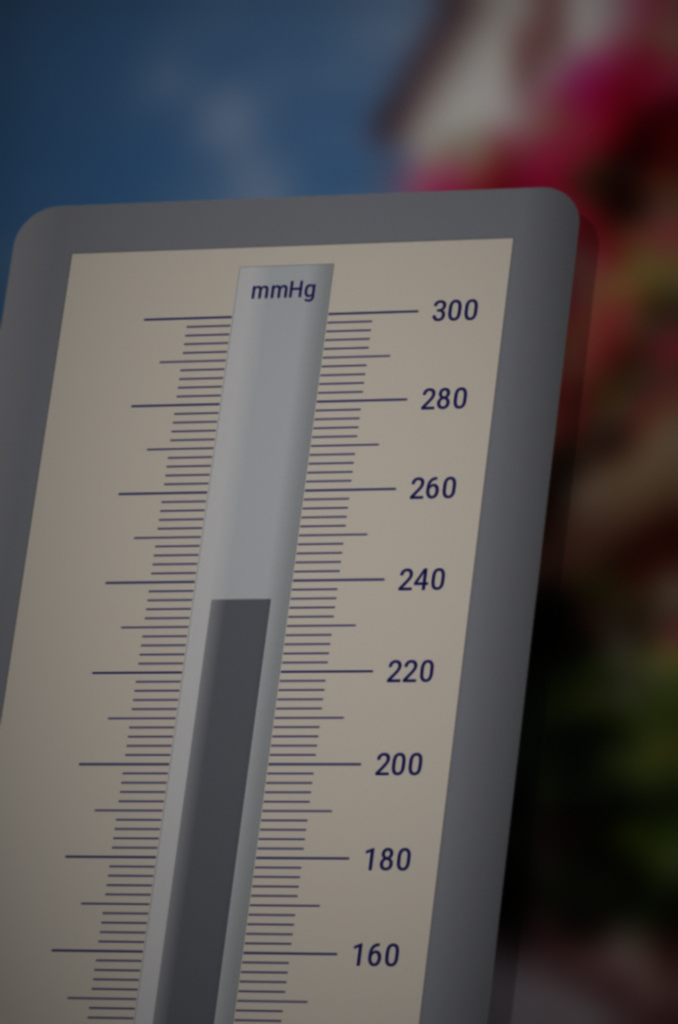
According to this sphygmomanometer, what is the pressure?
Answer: 236 mmHg
